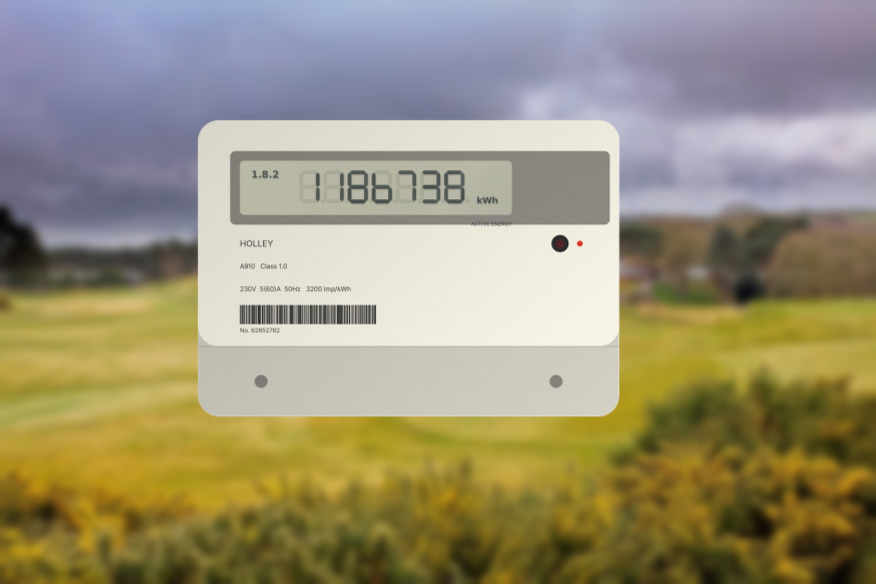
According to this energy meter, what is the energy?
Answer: 1186738 kWh
